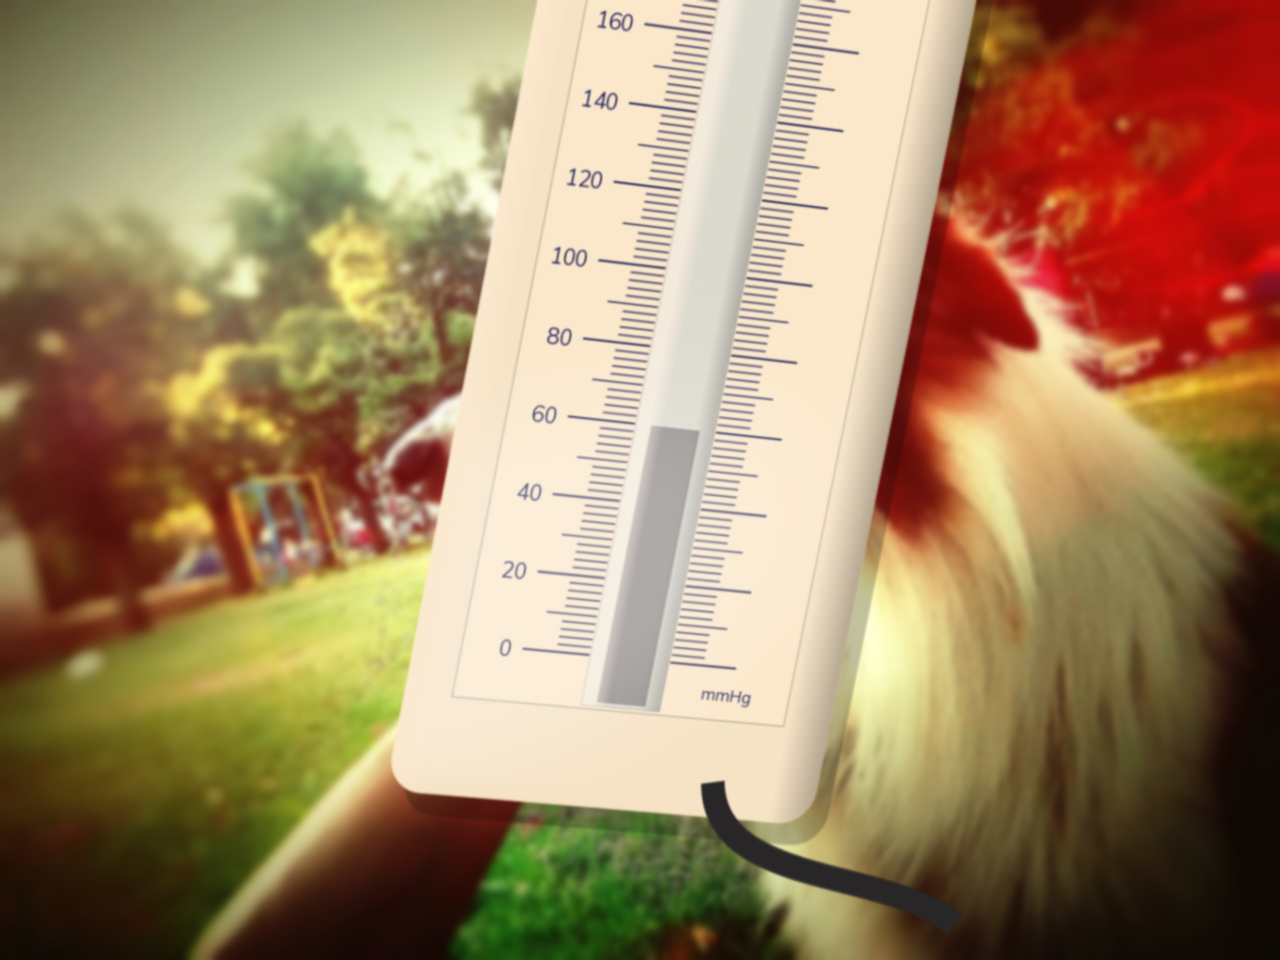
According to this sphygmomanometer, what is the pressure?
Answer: 60 mmHg
